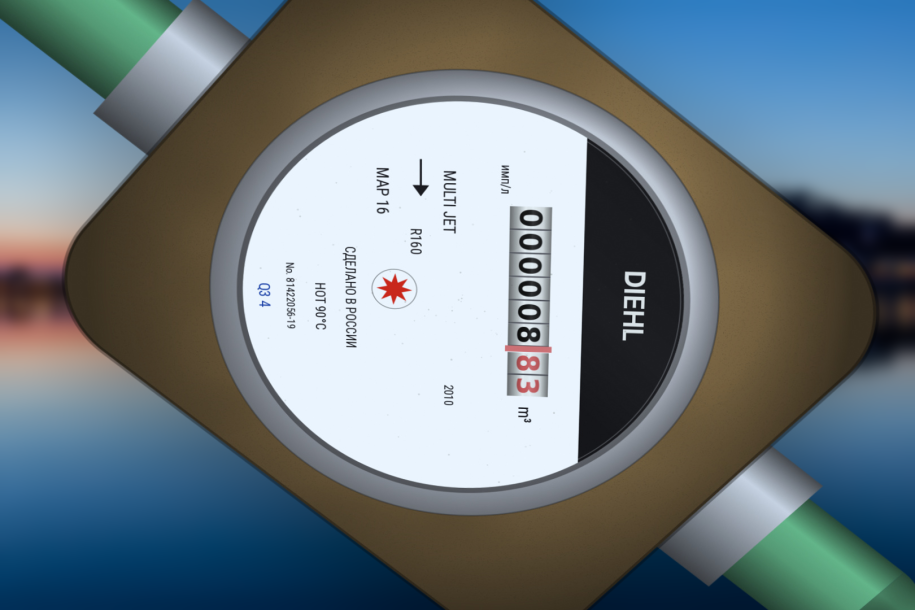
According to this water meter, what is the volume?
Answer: 8.83 m³
